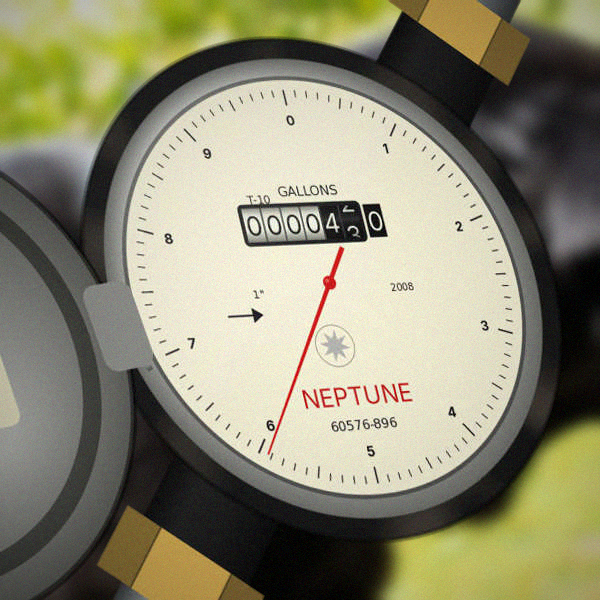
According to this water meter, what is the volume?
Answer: 425.9 gal
